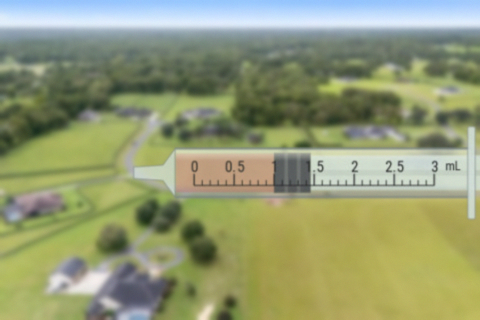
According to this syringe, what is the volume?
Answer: 1 mL
